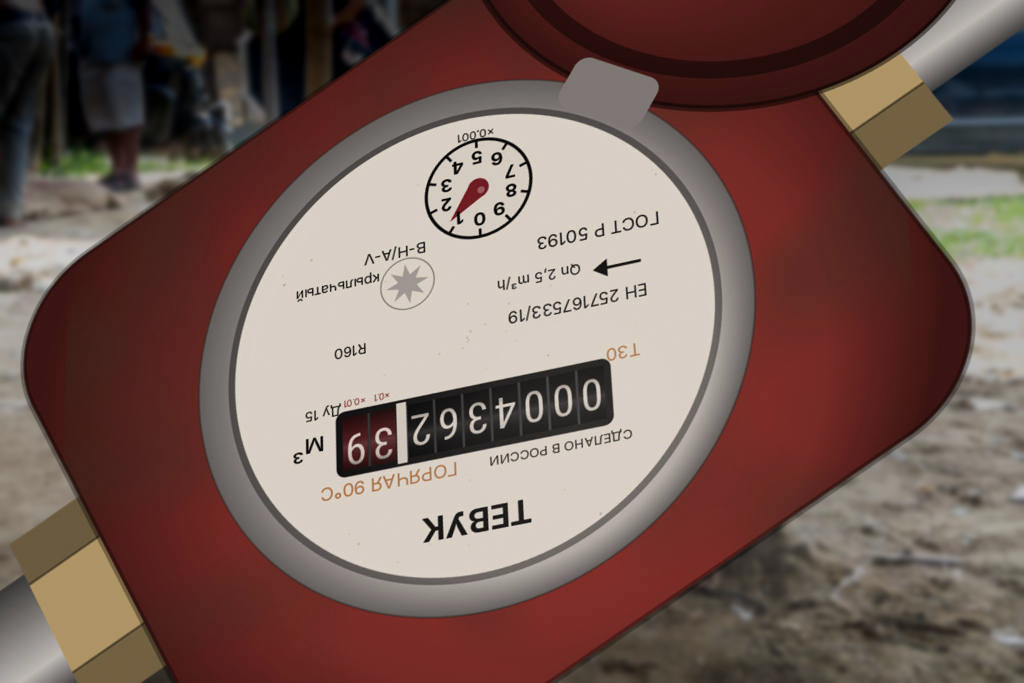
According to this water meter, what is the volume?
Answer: 4362.391 m³
